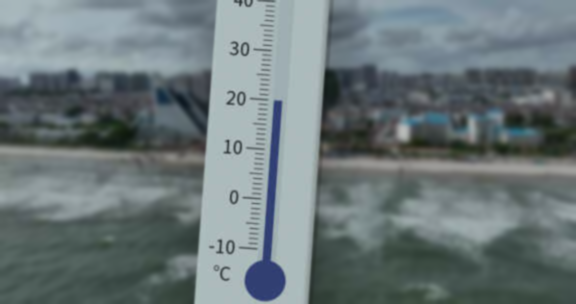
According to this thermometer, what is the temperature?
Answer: 20 °C
